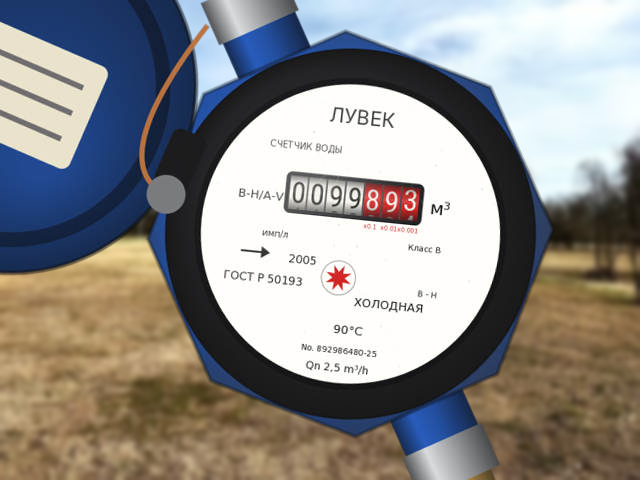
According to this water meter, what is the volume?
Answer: 99.893 m³
